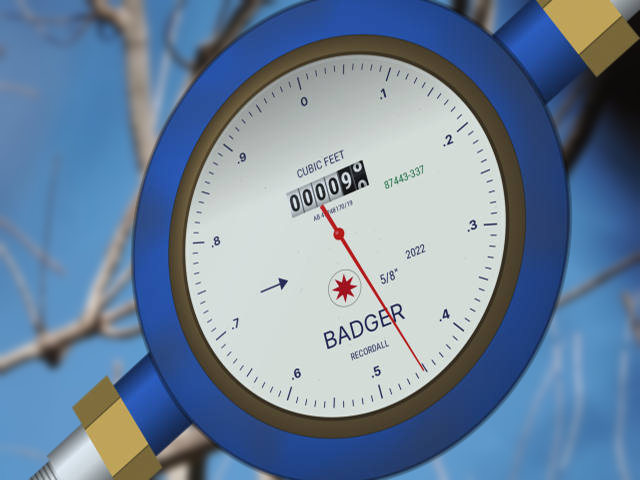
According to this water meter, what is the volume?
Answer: 98.45 ft³
